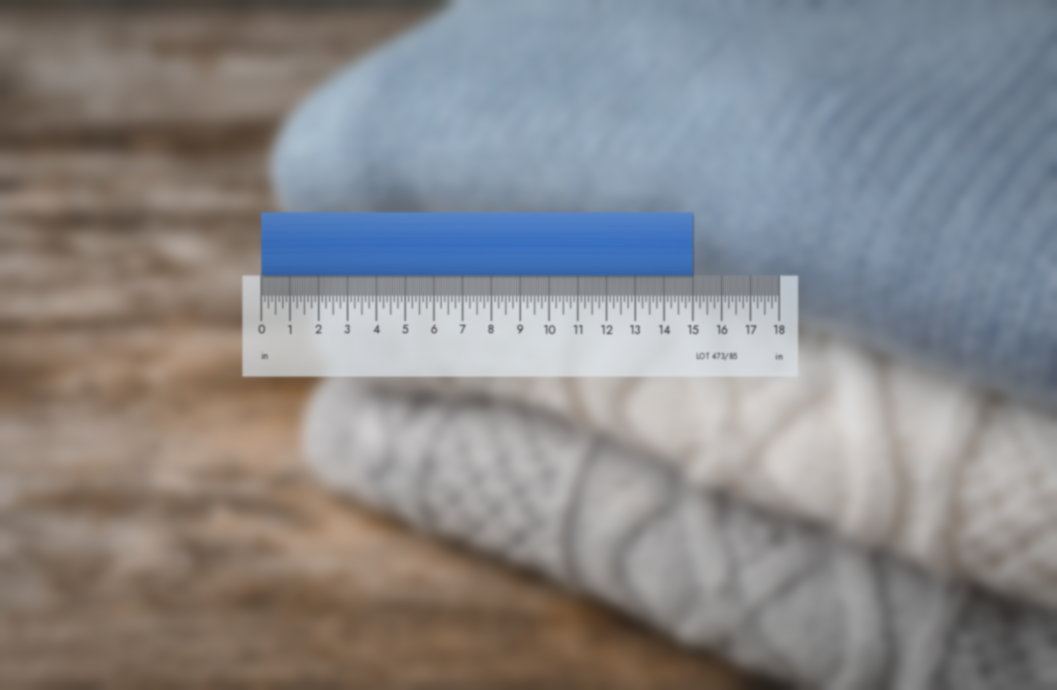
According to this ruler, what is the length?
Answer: 15 in
